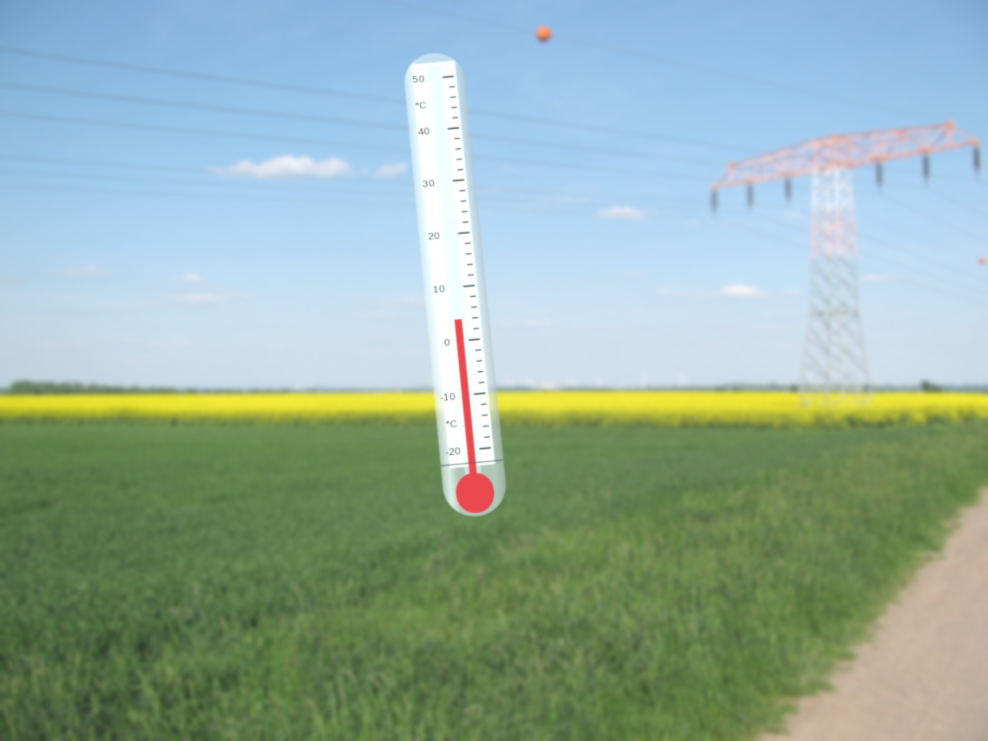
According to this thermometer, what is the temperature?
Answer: 4 °C
